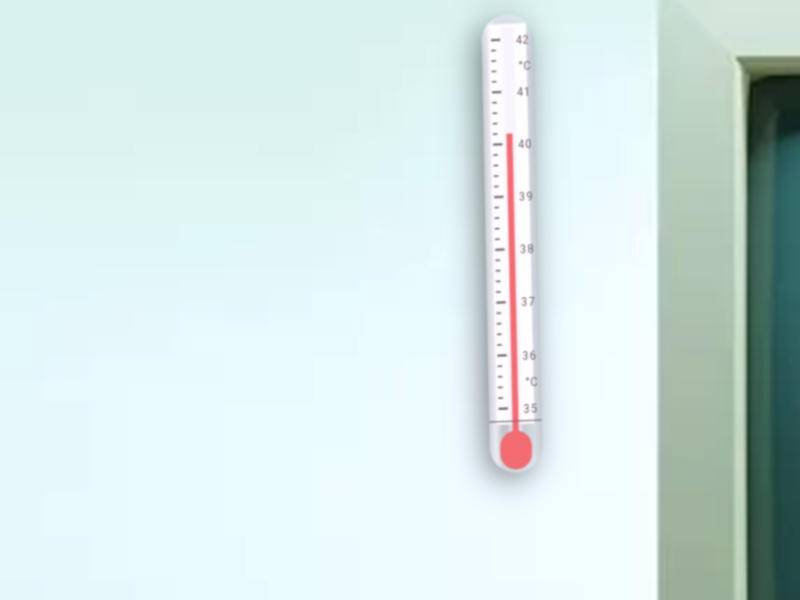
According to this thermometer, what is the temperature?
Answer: 40.2 °C
